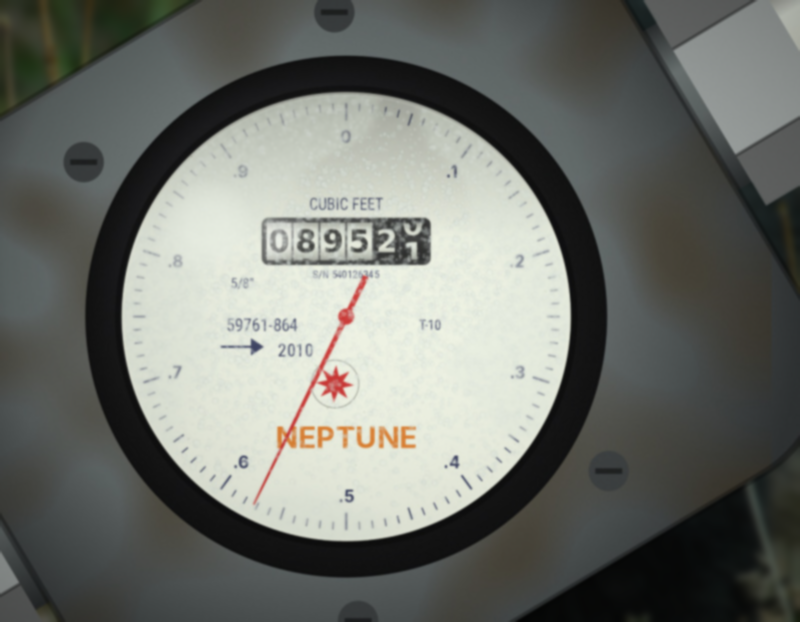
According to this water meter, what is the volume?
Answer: 89520.57 ft³
